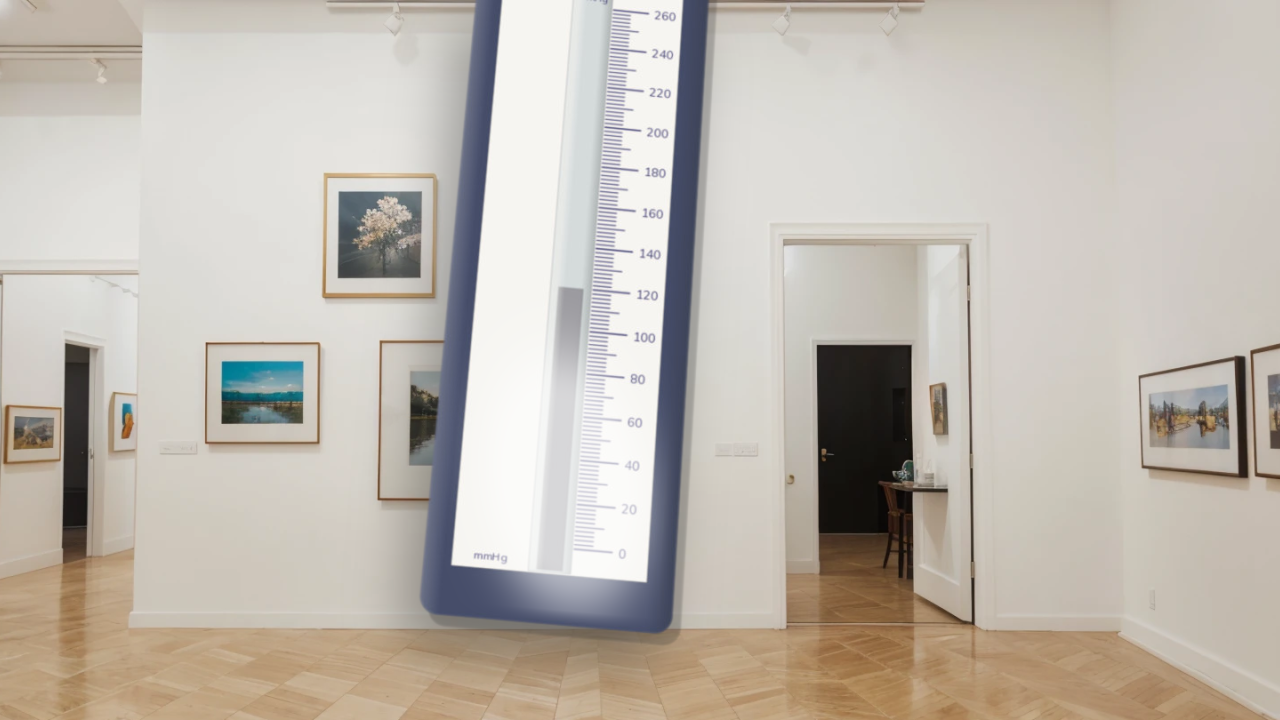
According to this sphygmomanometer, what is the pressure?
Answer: 120 mmHg
